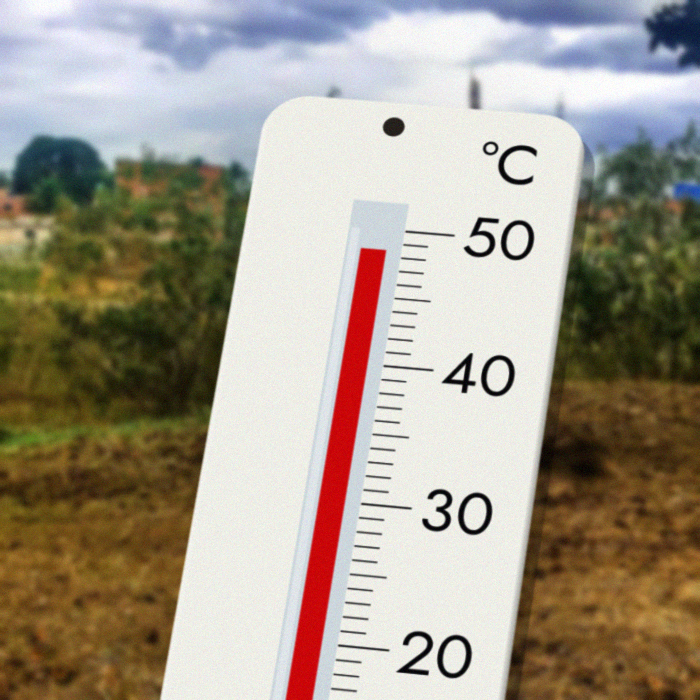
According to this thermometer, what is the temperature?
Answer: 48.5 °C
